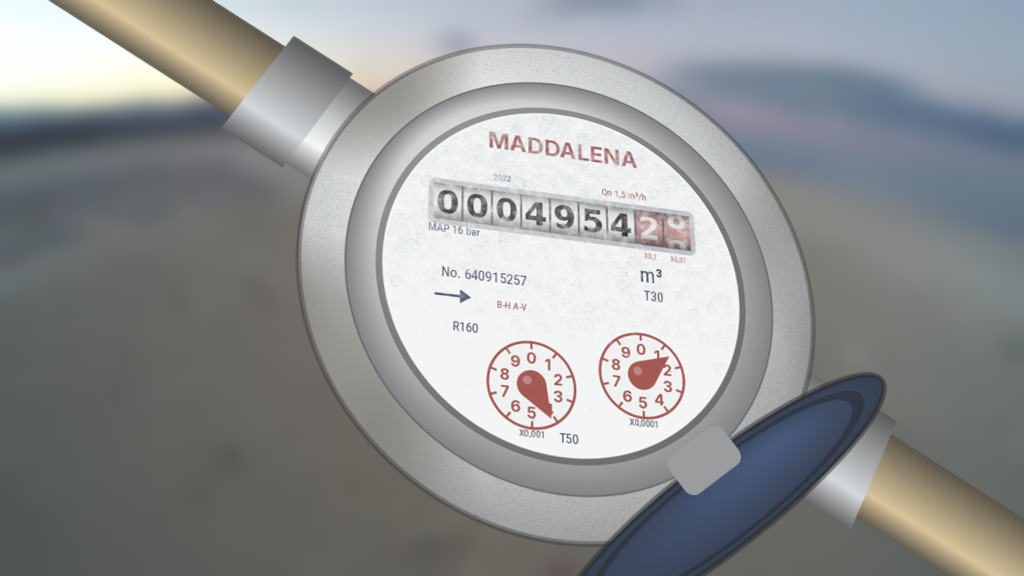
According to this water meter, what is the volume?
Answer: 4954.2841 m³
